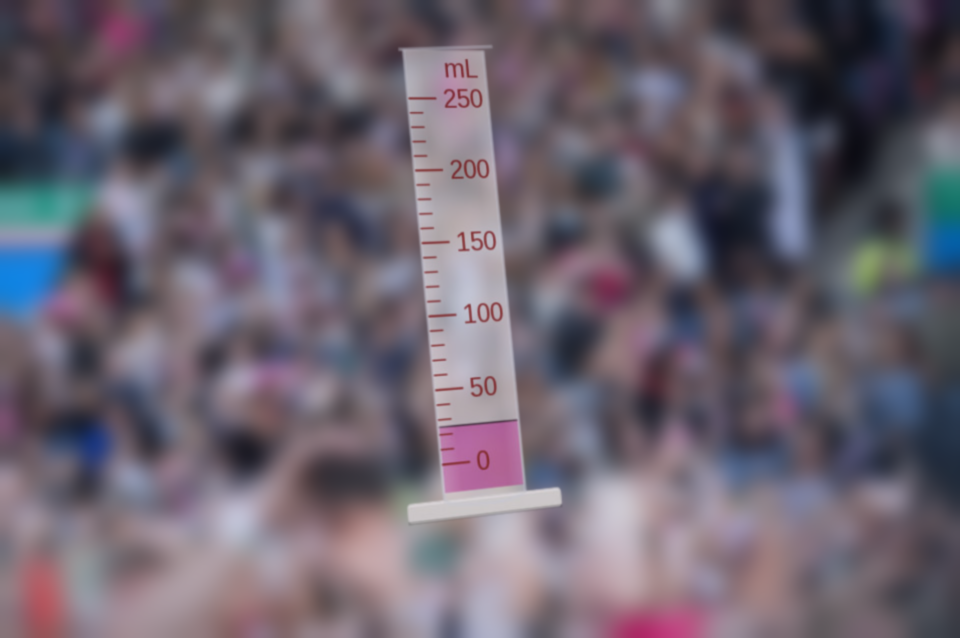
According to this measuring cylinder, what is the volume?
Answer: 25 mL
